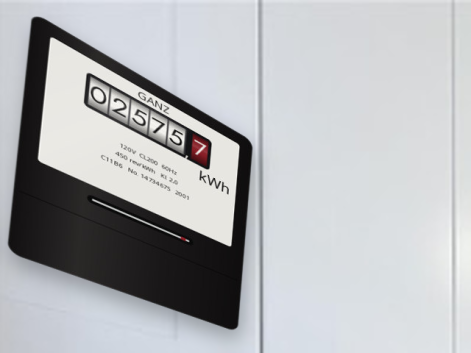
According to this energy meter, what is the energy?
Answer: 2575.7 kWh
